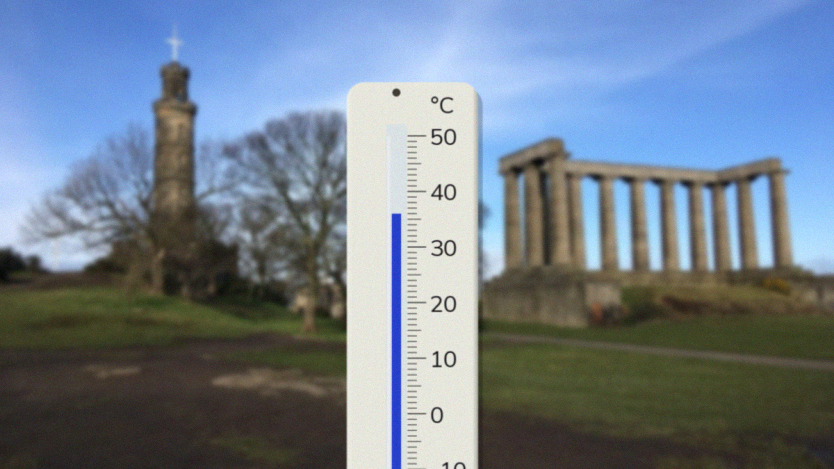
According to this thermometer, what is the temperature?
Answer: 36 °C
